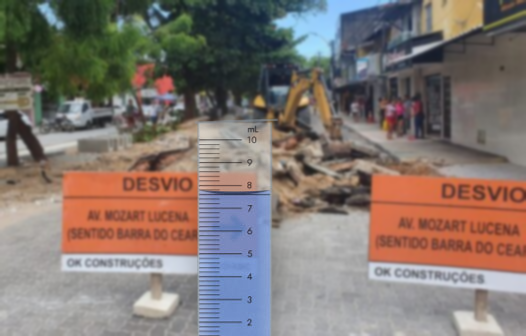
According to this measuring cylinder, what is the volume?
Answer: 7.6 mL
